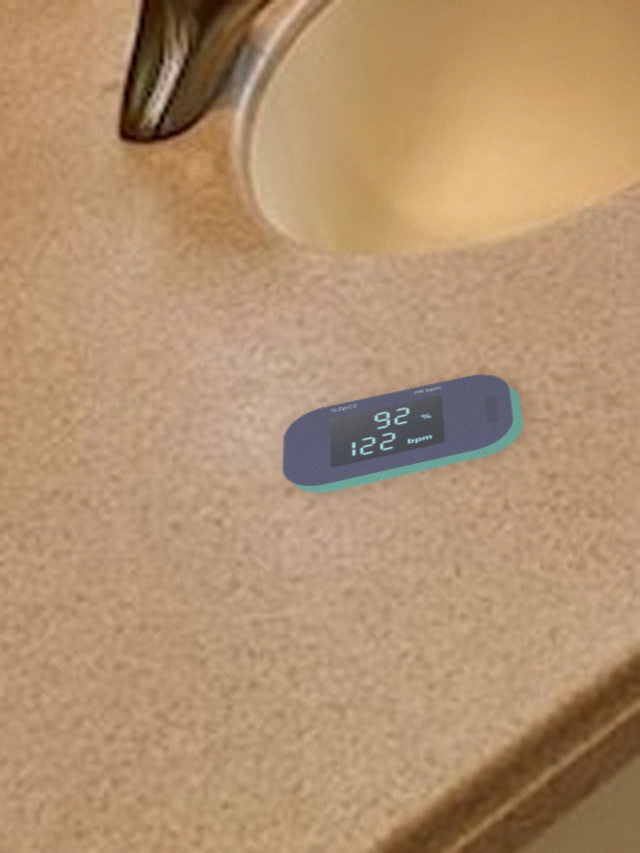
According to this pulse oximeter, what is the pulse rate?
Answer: 122 bpm
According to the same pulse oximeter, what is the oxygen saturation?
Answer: 92 %
